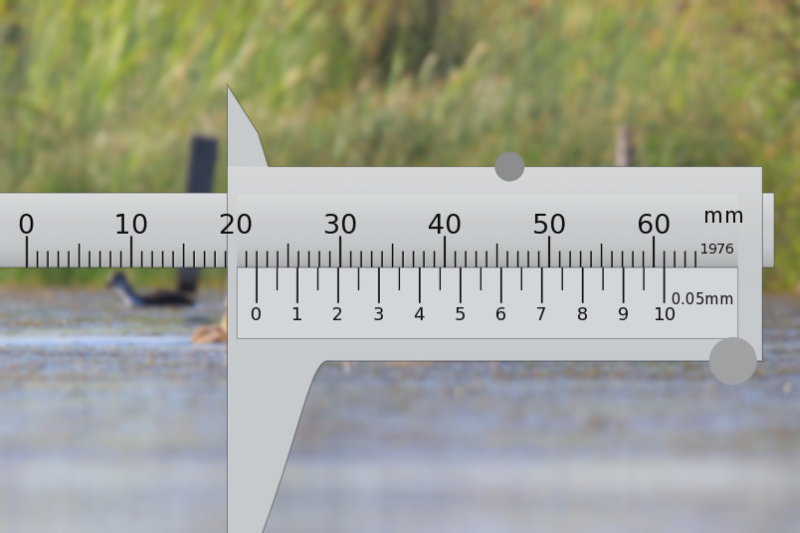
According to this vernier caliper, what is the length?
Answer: 22.0 mm
